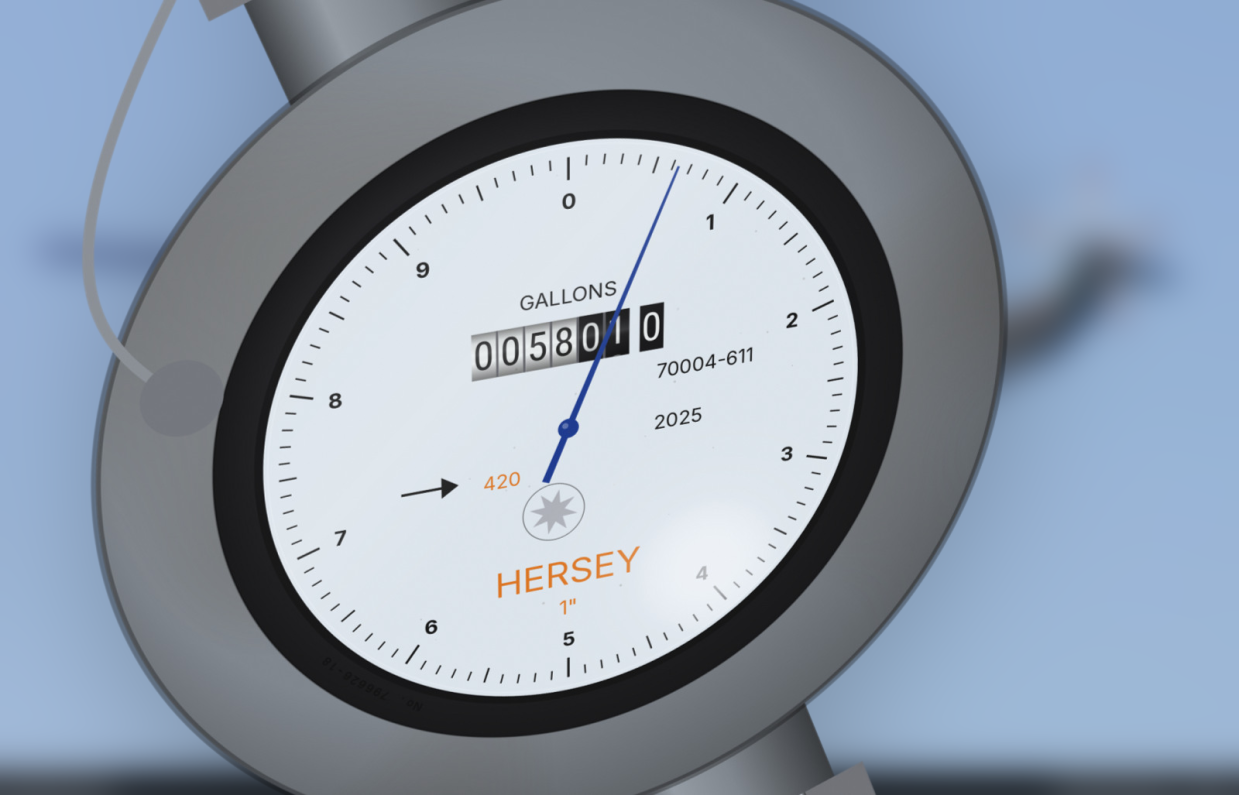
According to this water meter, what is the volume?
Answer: 58010.6 gal
